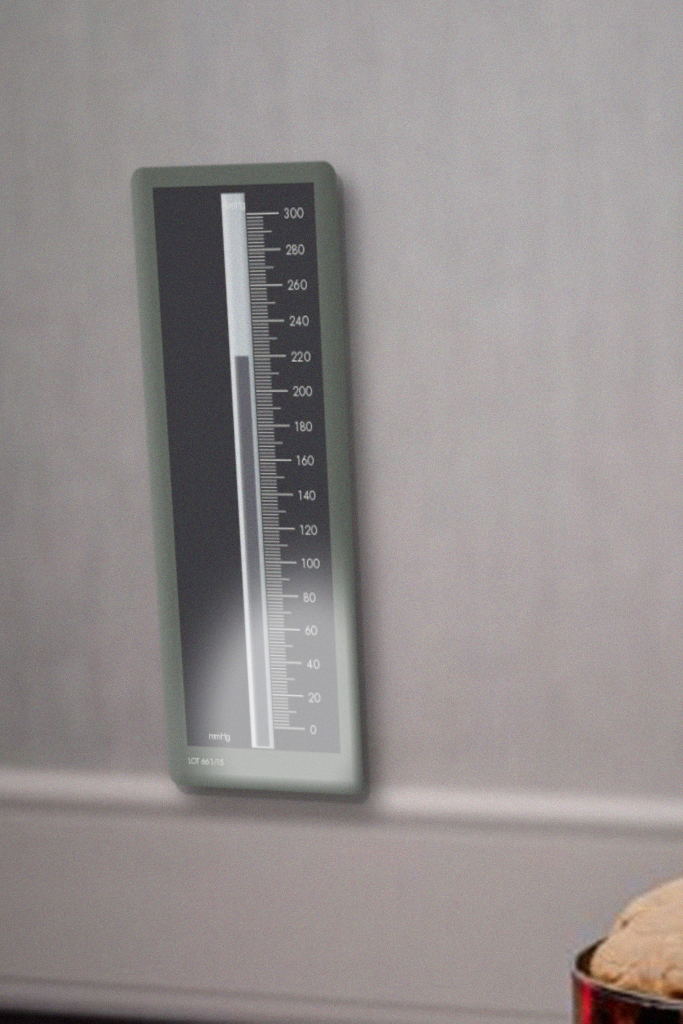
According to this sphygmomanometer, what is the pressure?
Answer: 220 mmHg
